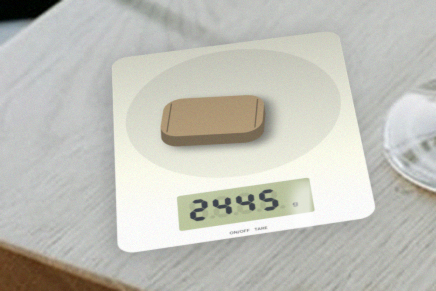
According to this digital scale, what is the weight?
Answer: 2445 g
